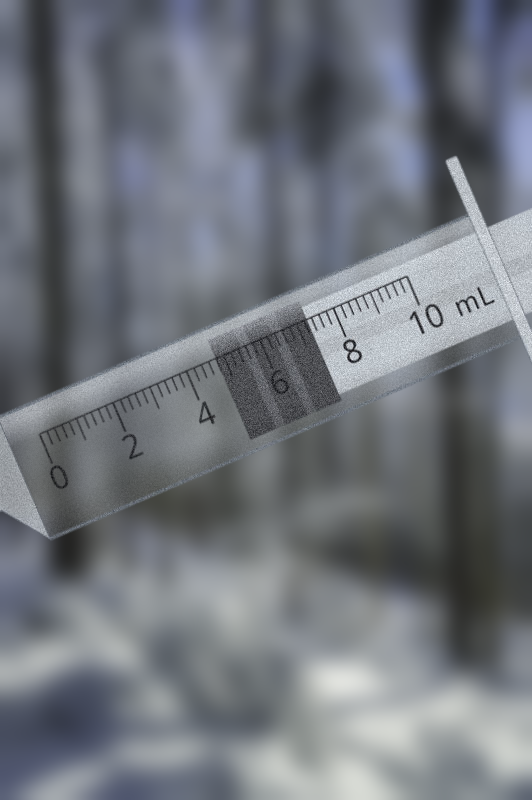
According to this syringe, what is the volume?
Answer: 4.8 mL
